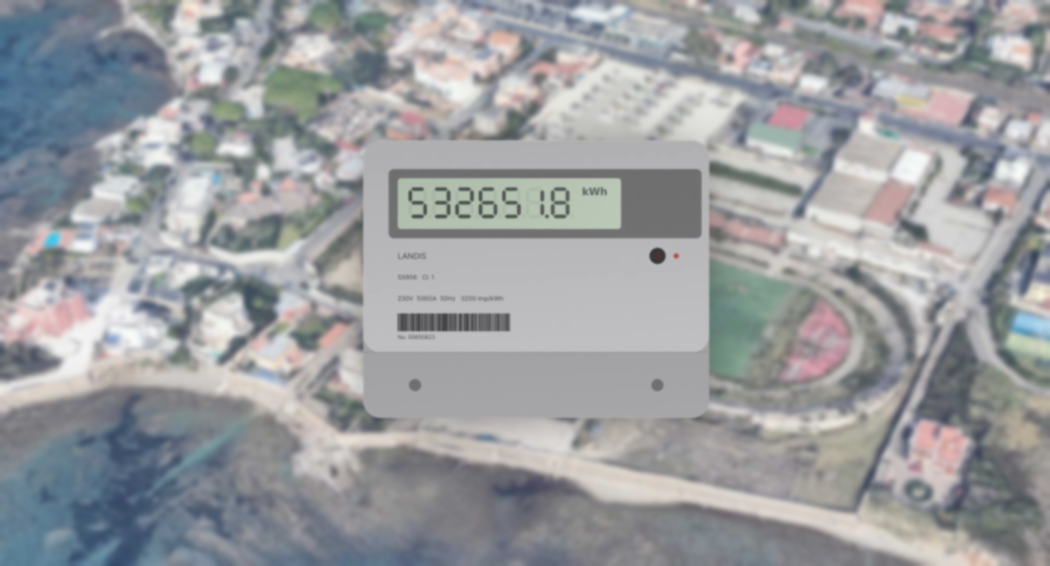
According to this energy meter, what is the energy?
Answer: 532651.8 kWh
